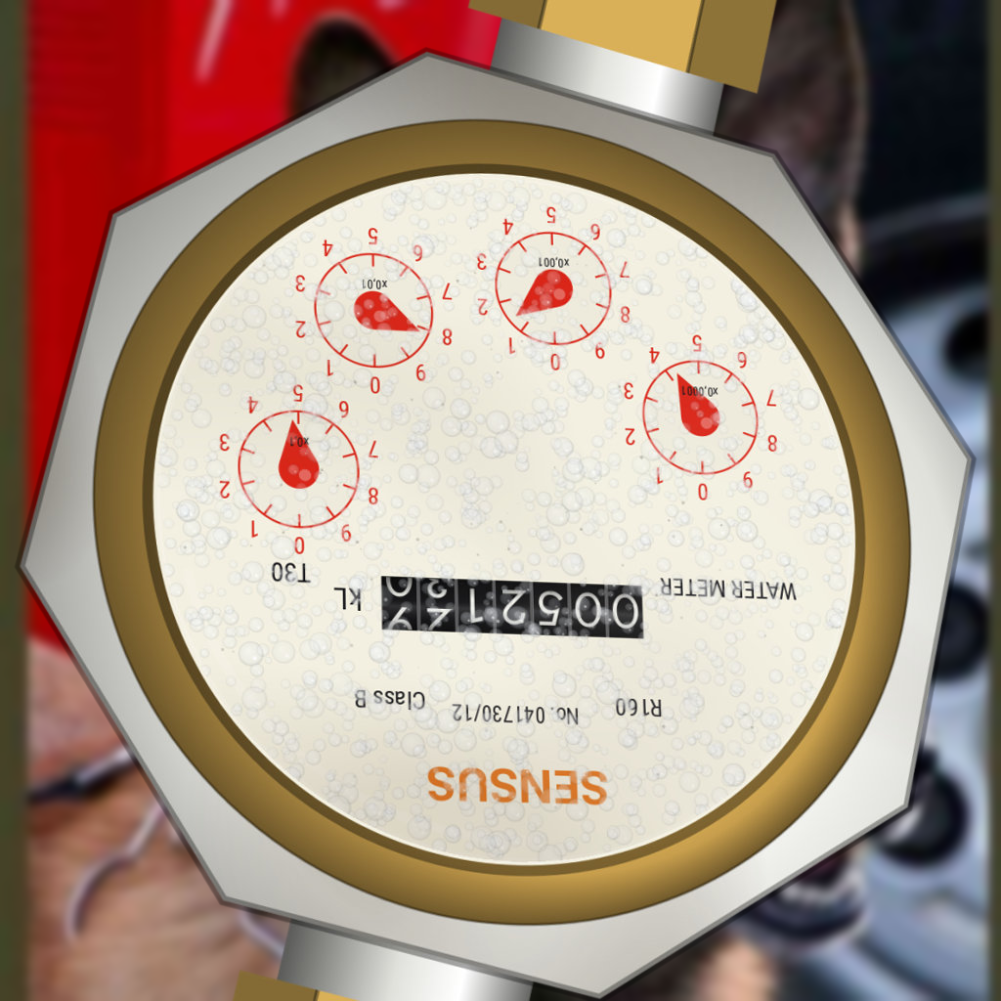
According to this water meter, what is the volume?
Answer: 52129.4814 kL
